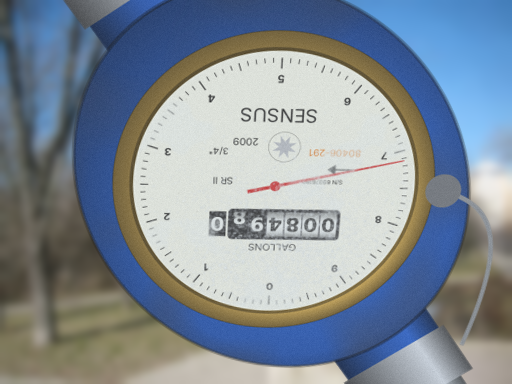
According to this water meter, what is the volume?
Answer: 84977.1 gal
